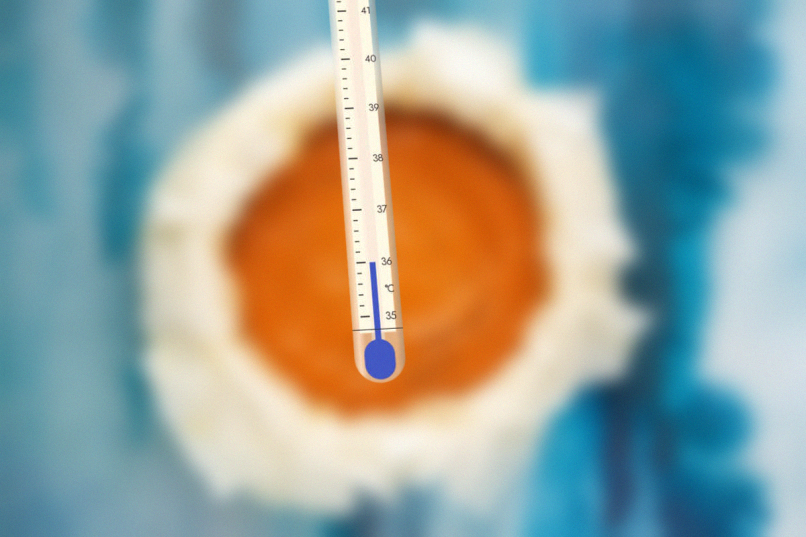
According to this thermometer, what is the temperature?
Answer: 36 °C
